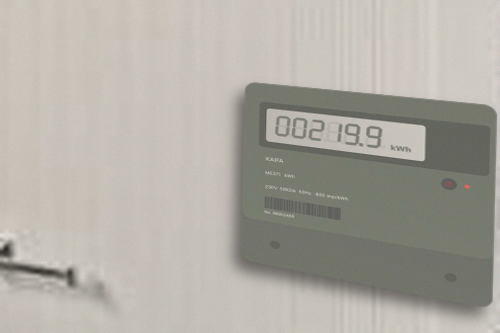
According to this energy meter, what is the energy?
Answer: 219.9 kWh
